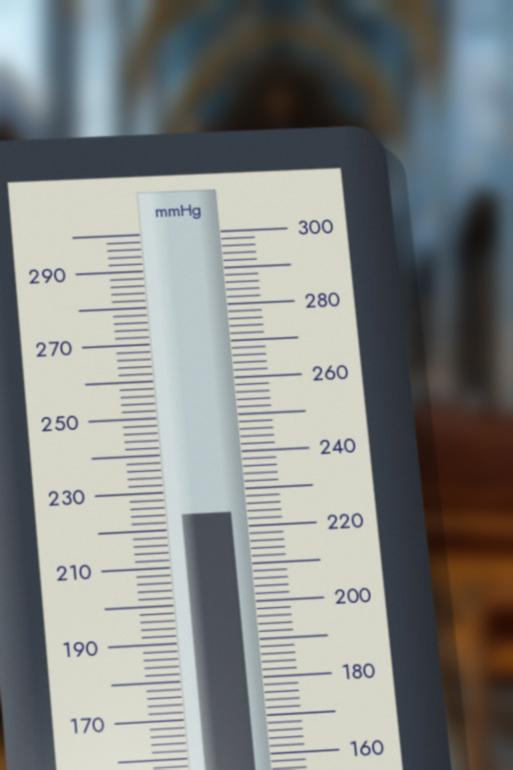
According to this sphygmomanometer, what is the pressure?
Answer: 224 mmHg
